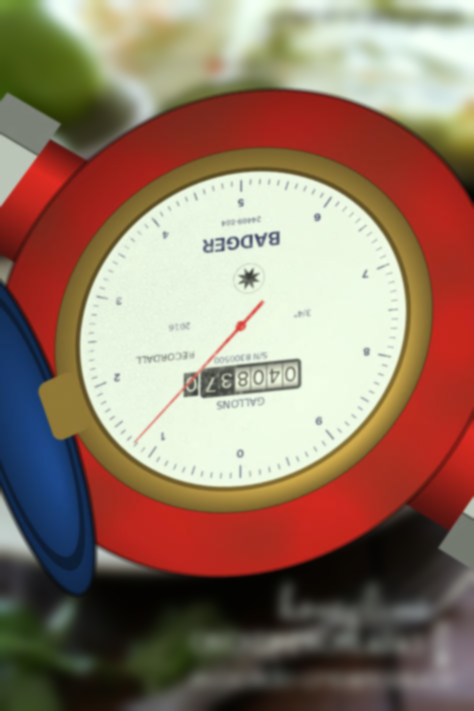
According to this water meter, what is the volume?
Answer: 408371.2 gal
